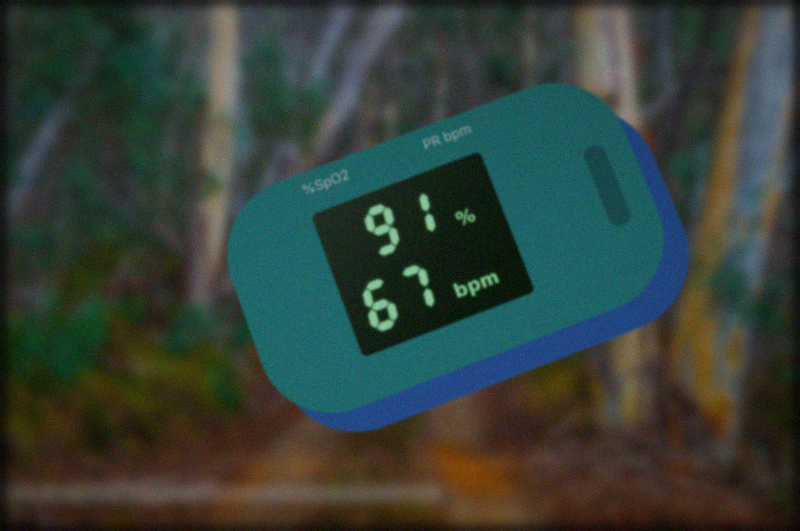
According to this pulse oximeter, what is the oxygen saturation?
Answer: 91 %
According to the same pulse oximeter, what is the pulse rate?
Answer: 67 bpm
